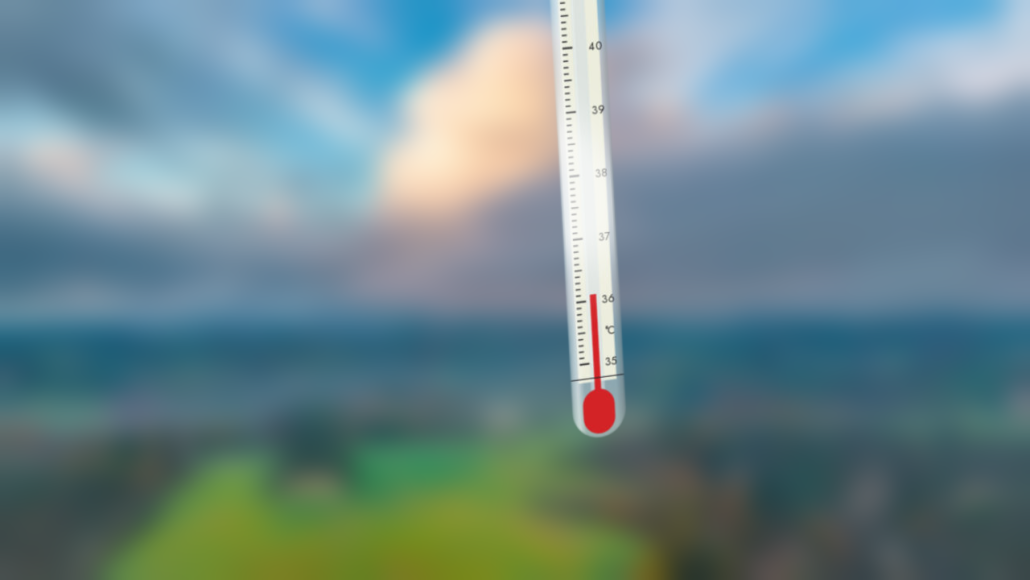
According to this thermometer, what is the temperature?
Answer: 36.1 °C
